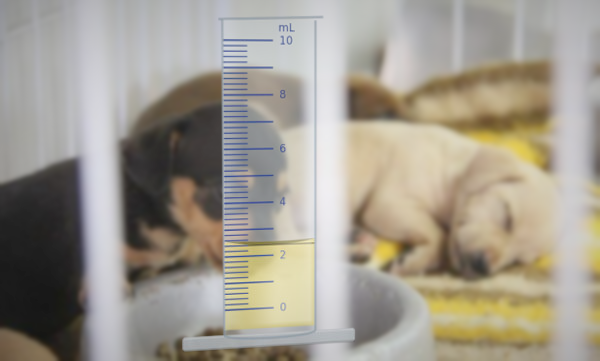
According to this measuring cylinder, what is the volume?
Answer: 2.4 mL
